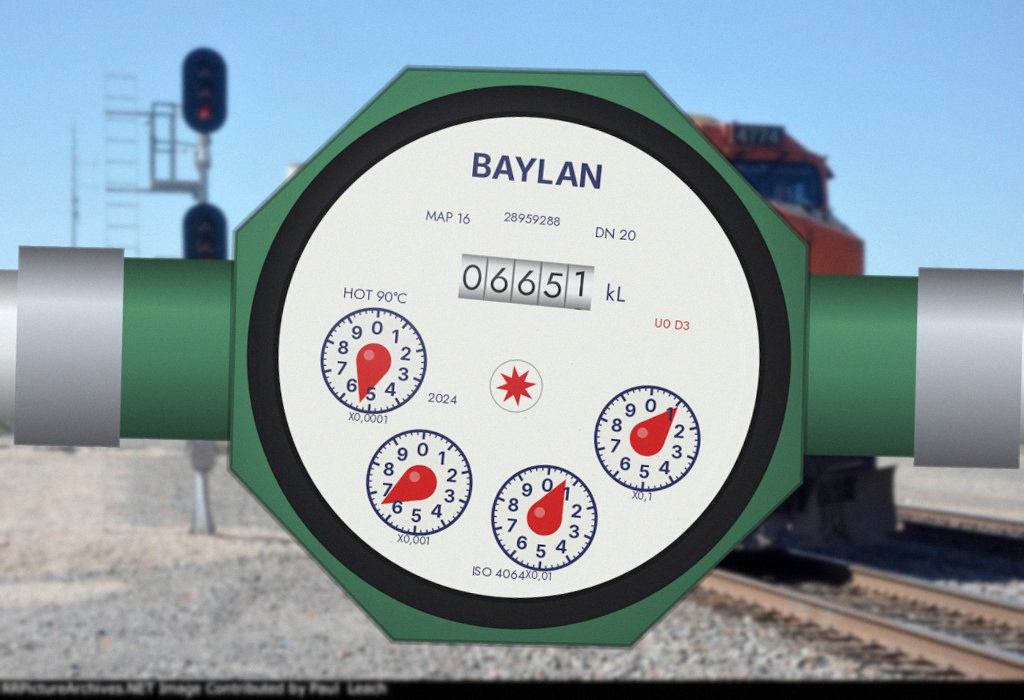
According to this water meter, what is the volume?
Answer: 6651.1065 kL
